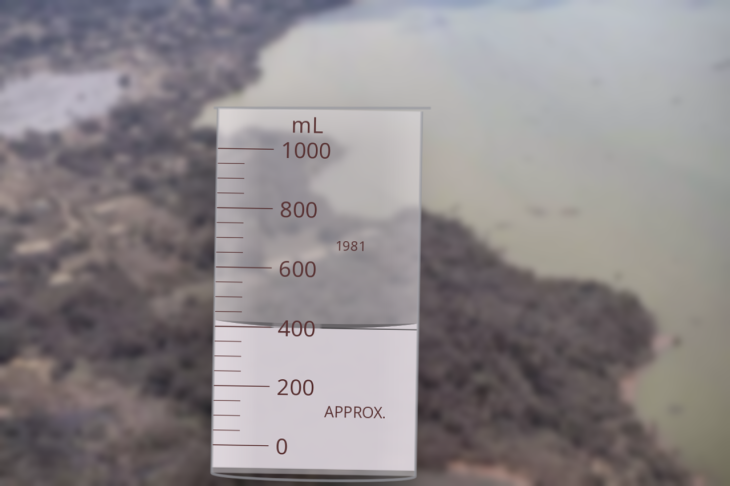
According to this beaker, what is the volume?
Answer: 400 mL
